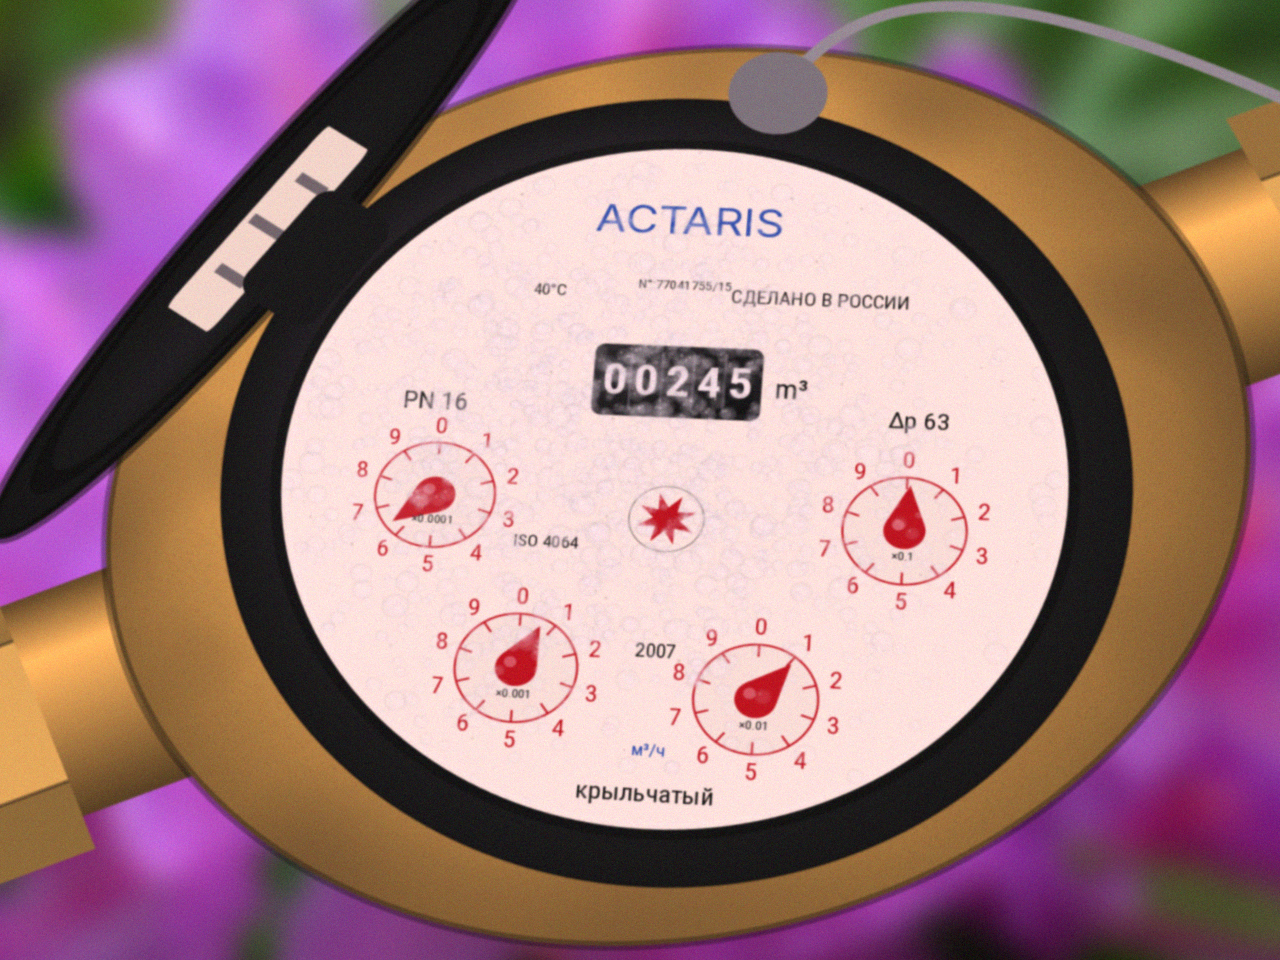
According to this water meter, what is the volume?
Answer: 245.0106 m³
